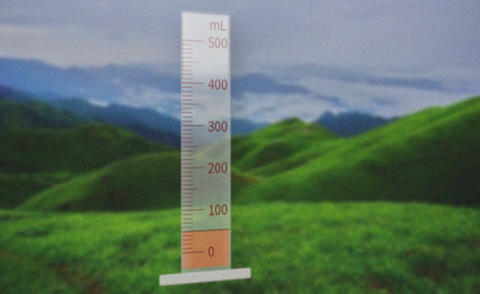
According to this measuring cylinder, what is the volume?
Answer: 50 mL
